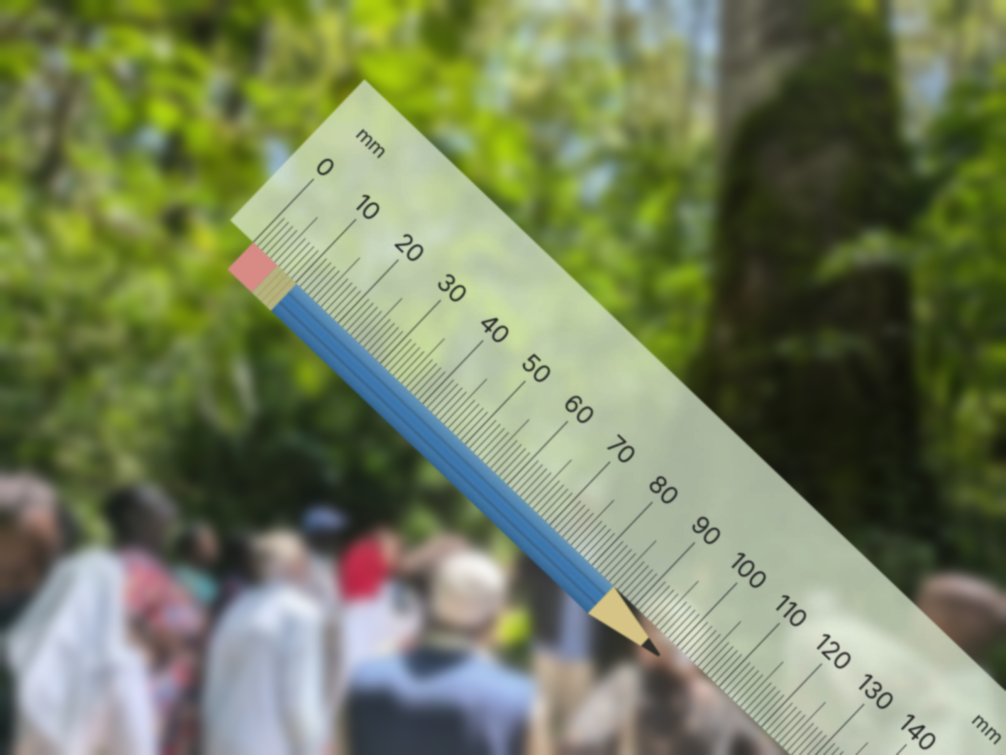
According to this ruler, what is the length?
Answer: 99 mm
